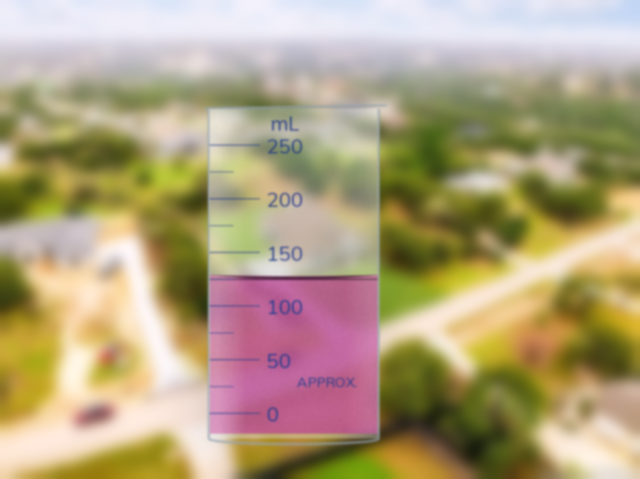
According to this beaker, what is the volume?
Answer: 125 mL
